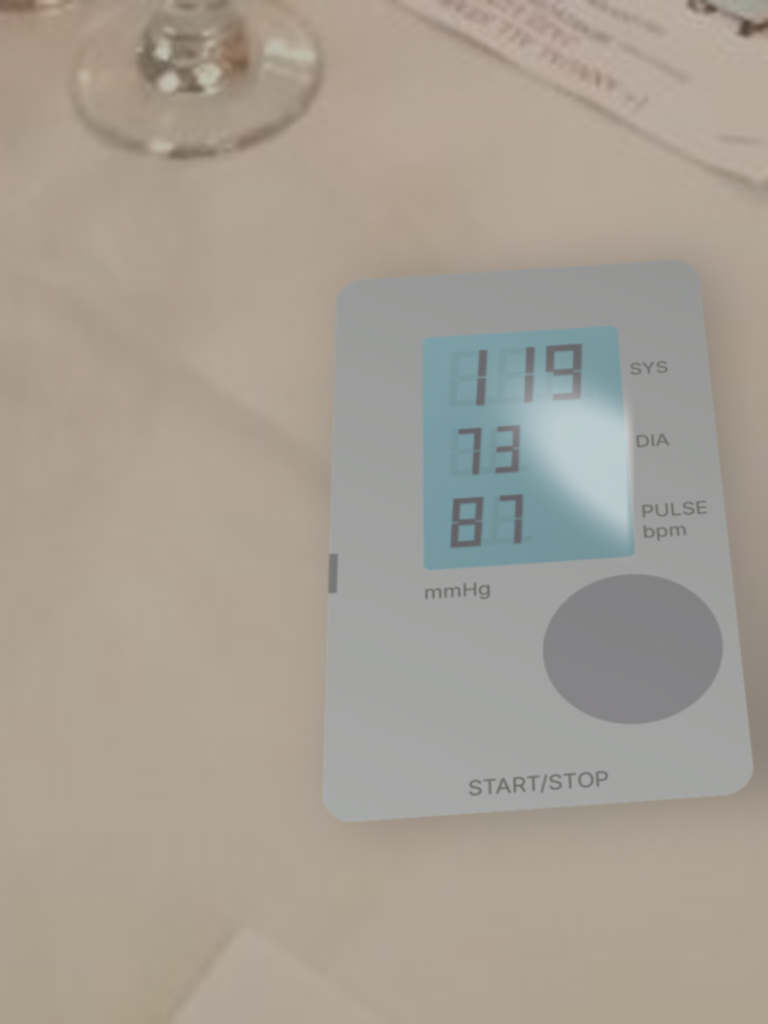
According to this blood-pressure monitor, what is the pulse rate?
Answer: 87 bpm
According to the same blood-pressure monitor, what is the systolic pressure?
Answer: 119 mmHg
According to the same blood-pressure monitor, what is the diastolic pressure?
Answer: 73 mmHg
